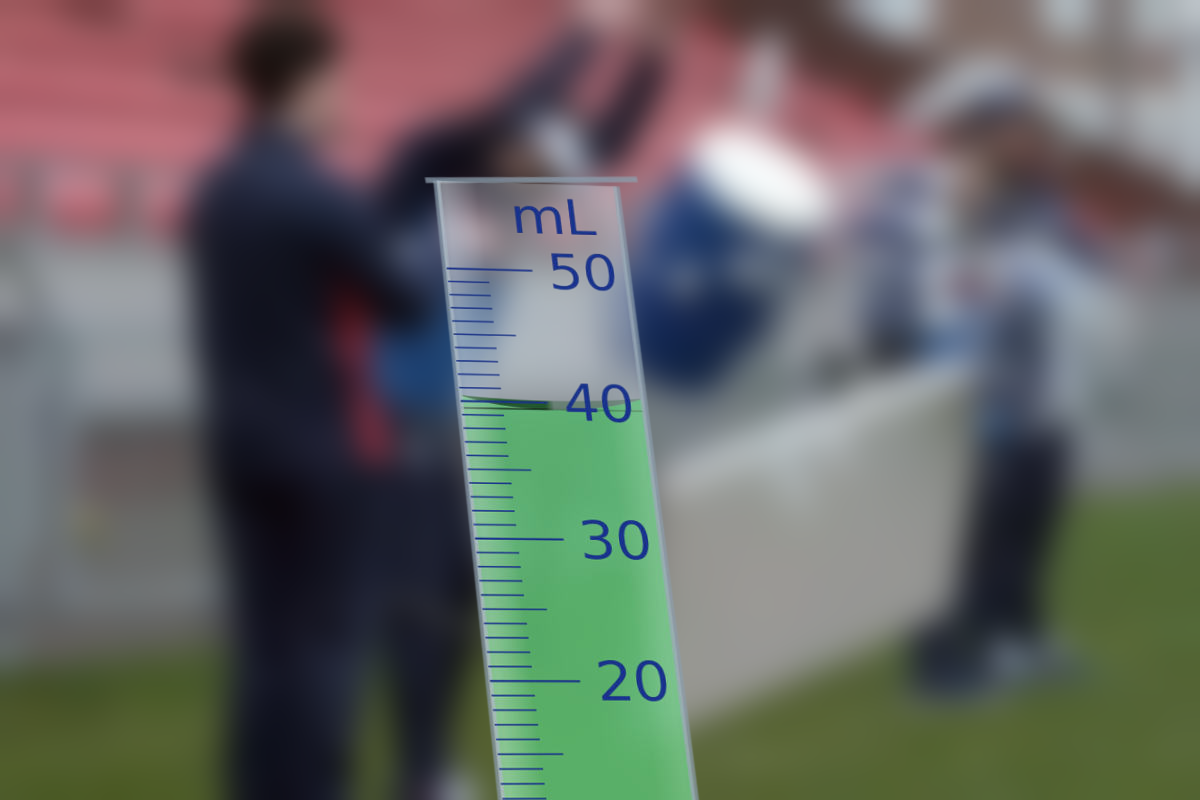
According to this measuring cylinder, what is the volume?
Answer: 39.5 mL
